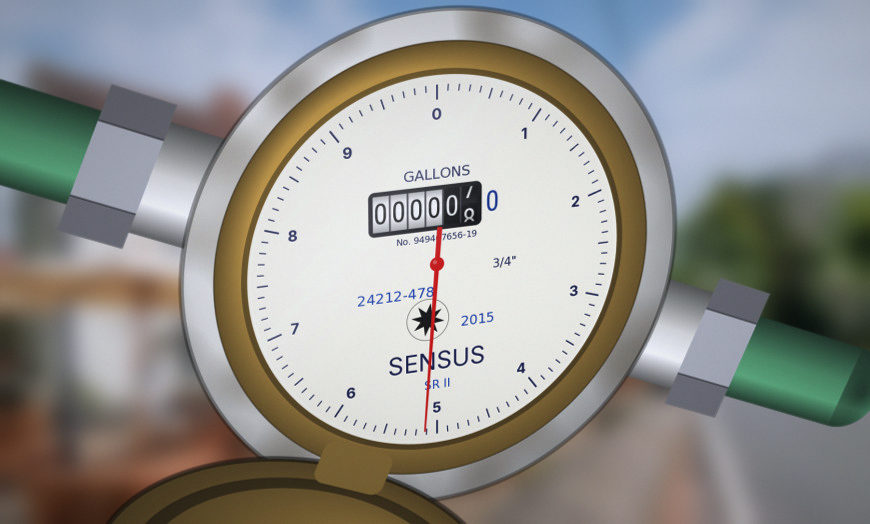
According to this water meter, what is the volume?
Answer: 75.1 gal
